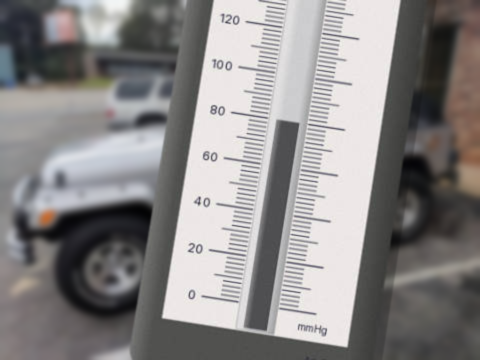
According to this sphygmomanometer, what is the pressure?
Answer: 80 mmHg
